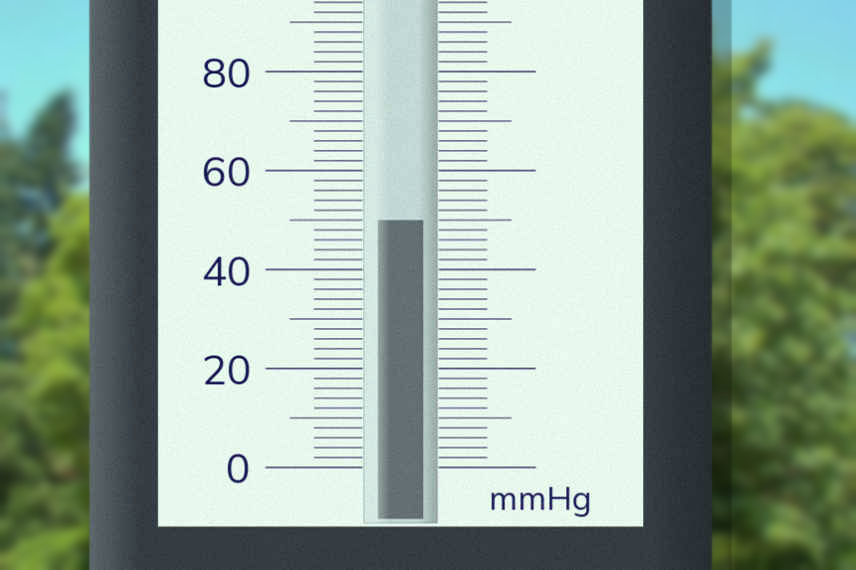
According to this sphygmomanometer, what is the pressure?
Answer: 50 mmHg
